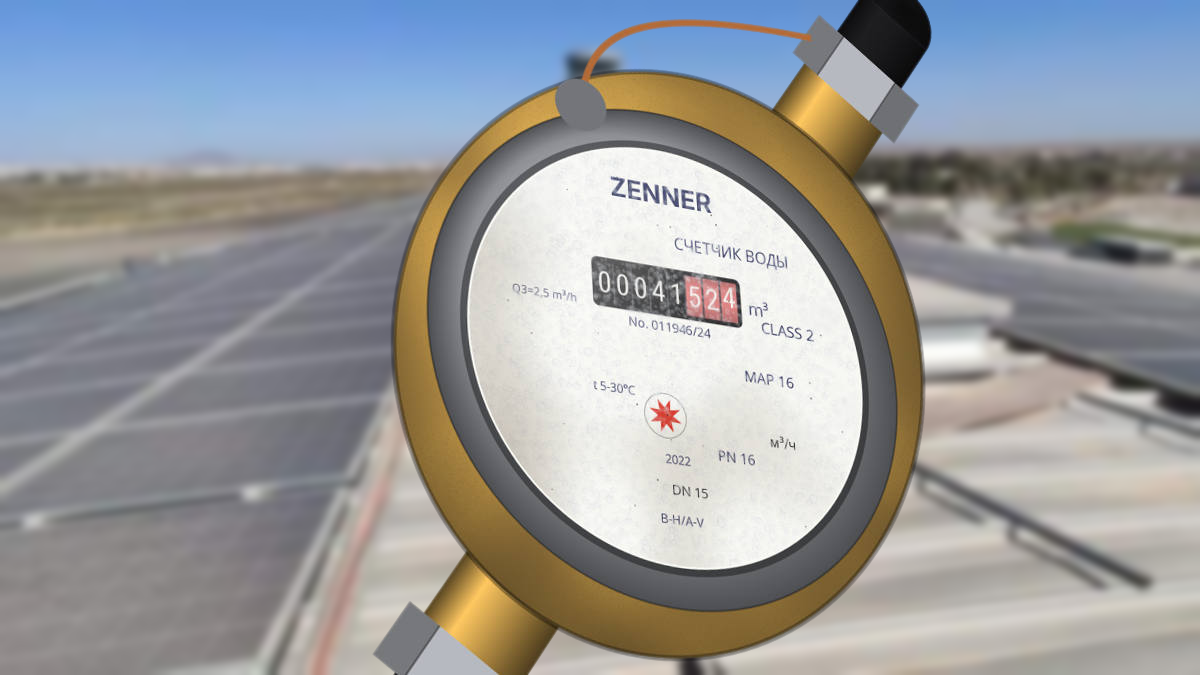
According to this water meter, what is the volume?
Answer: 41.524 m³
